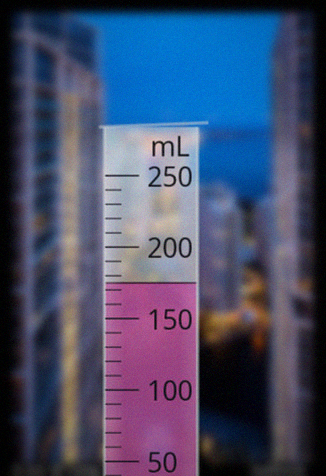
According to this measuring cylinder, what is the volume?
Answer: 175 mL
